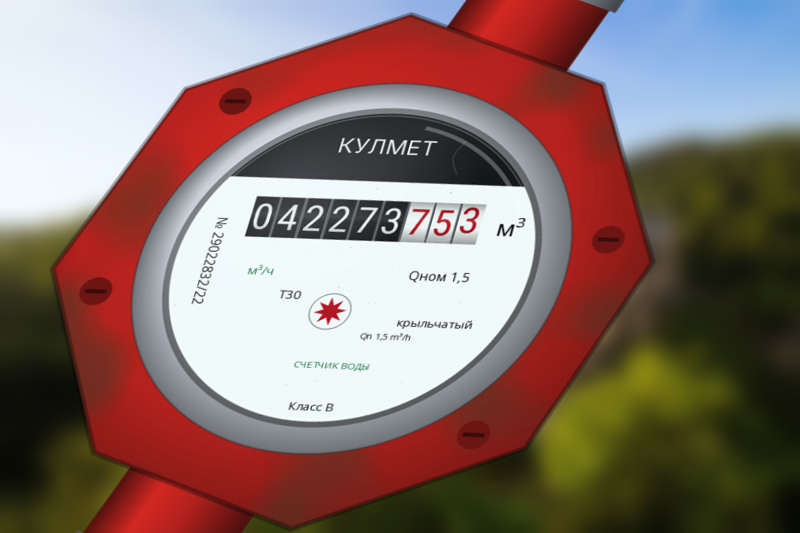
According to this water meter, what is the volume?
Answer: 42273.753 m³
